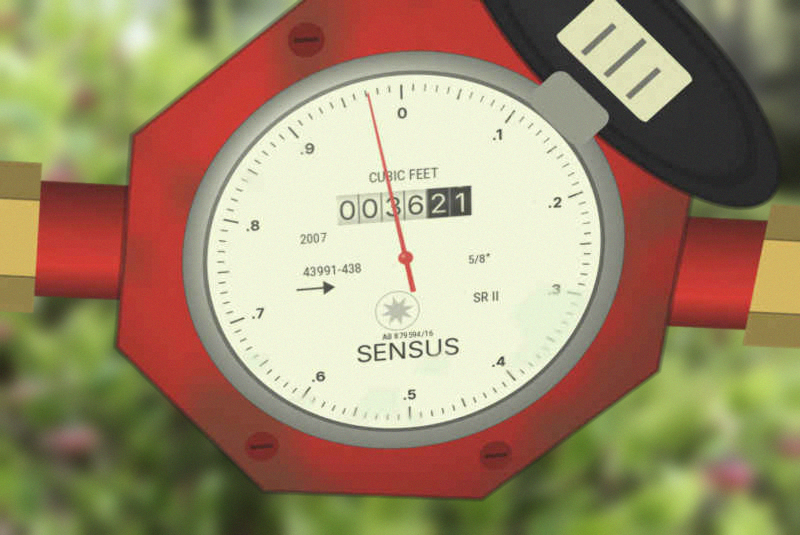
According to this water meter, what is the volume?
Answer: 3620.97 ft³
